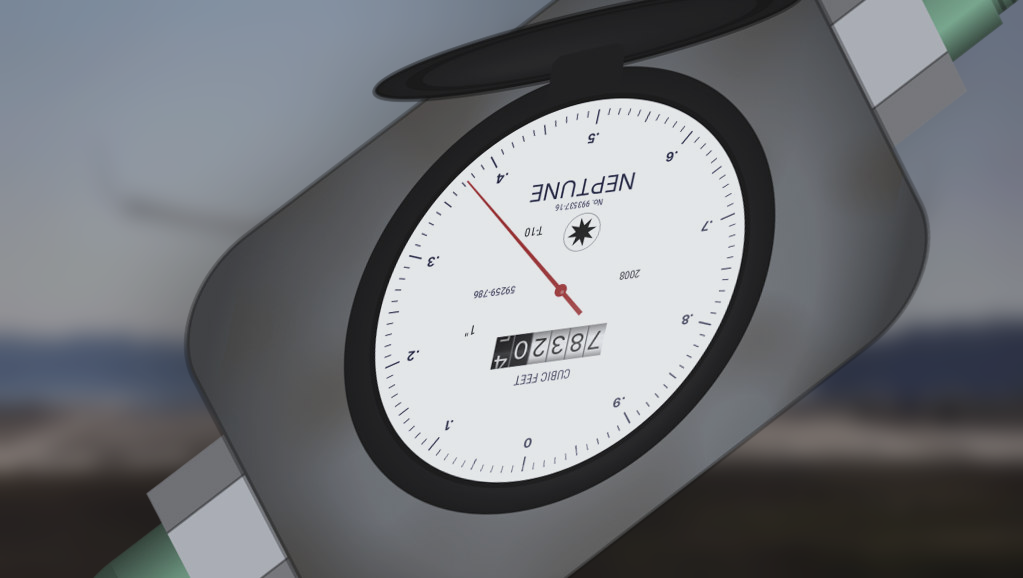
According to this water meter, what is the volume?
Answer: 783204.37 ft³
